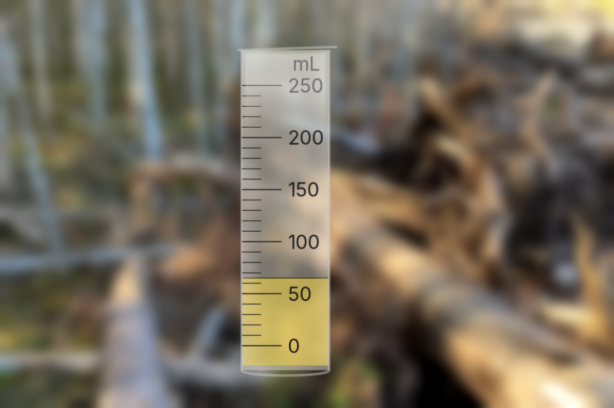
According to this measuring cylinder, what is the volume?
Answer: 65 mL
